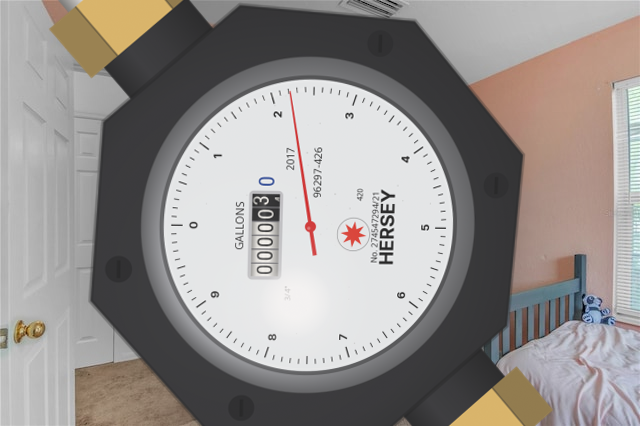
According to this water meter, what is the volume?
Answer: 32.2 gal
